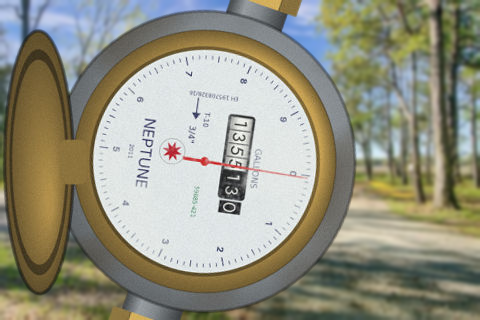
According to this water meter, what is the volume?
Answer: 1355130.0 gal
